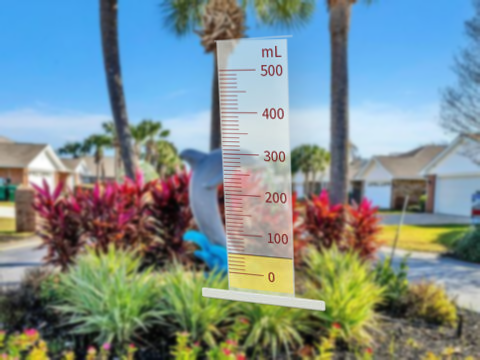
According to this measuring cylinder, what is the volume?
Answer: 50 mL
